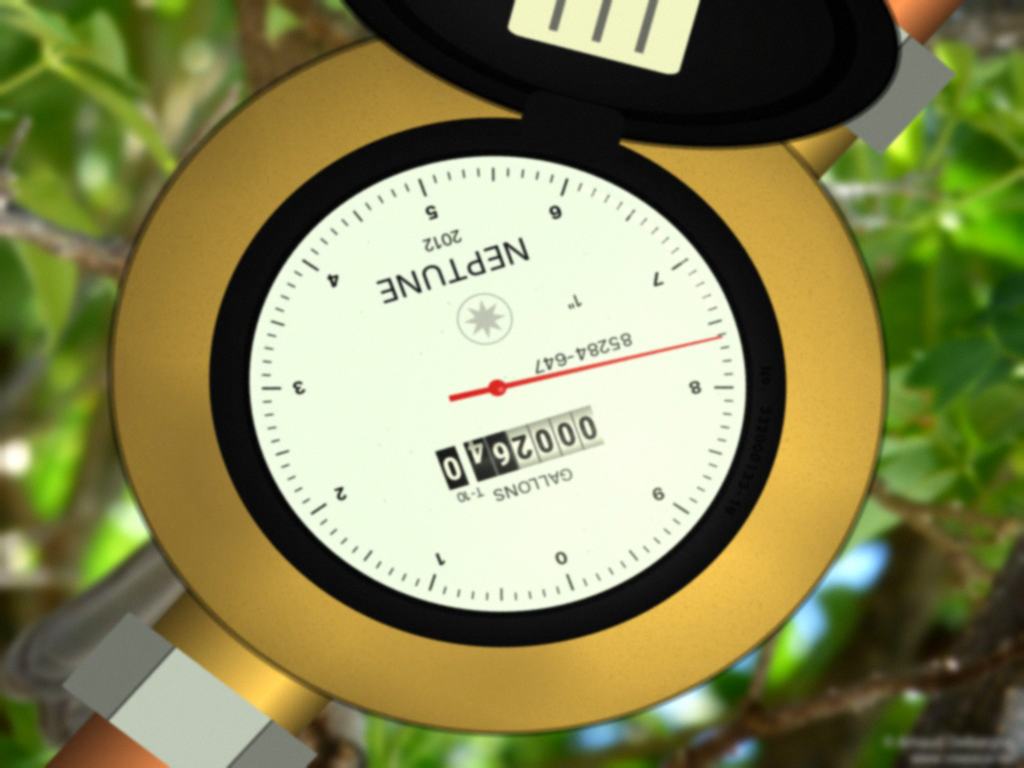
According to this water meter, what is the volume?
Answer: 2637.6 gal
